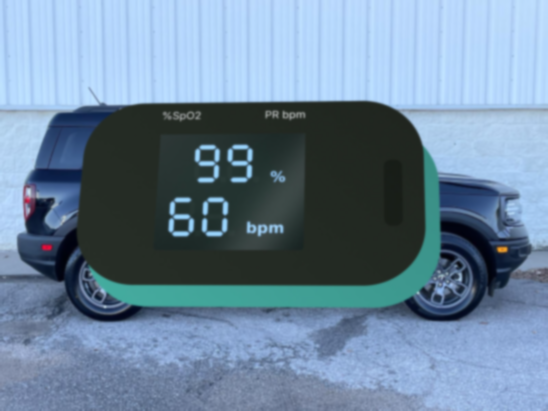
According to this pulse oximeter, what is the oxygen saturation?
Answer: 99 %
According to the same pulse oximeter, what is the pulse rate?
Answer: 60 bpm
